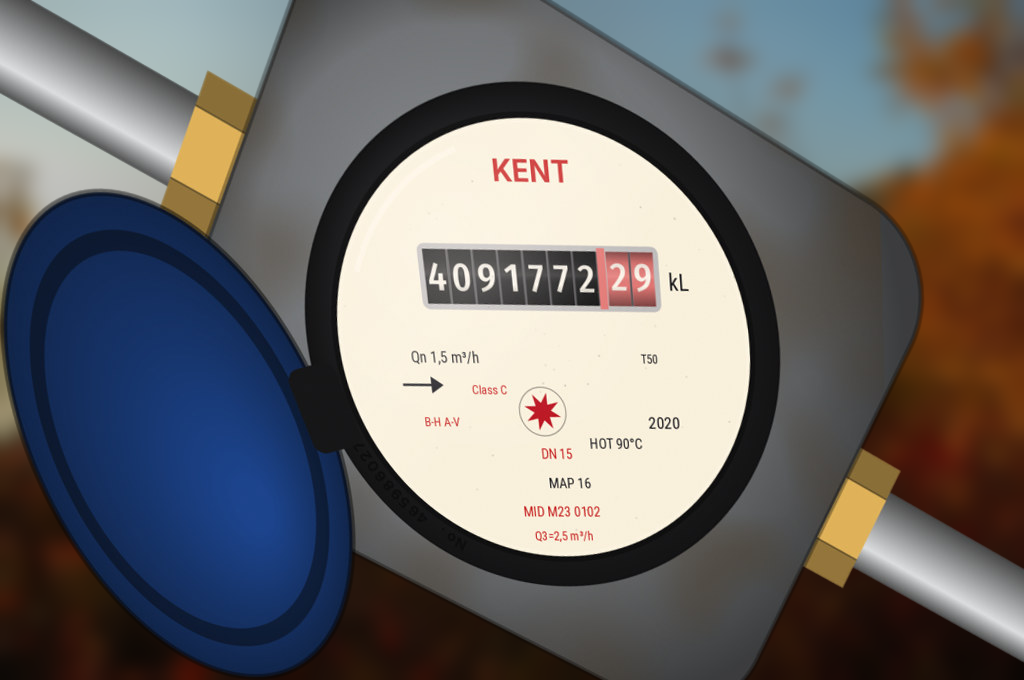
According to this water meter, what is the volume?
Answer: 4091772.29 kL
